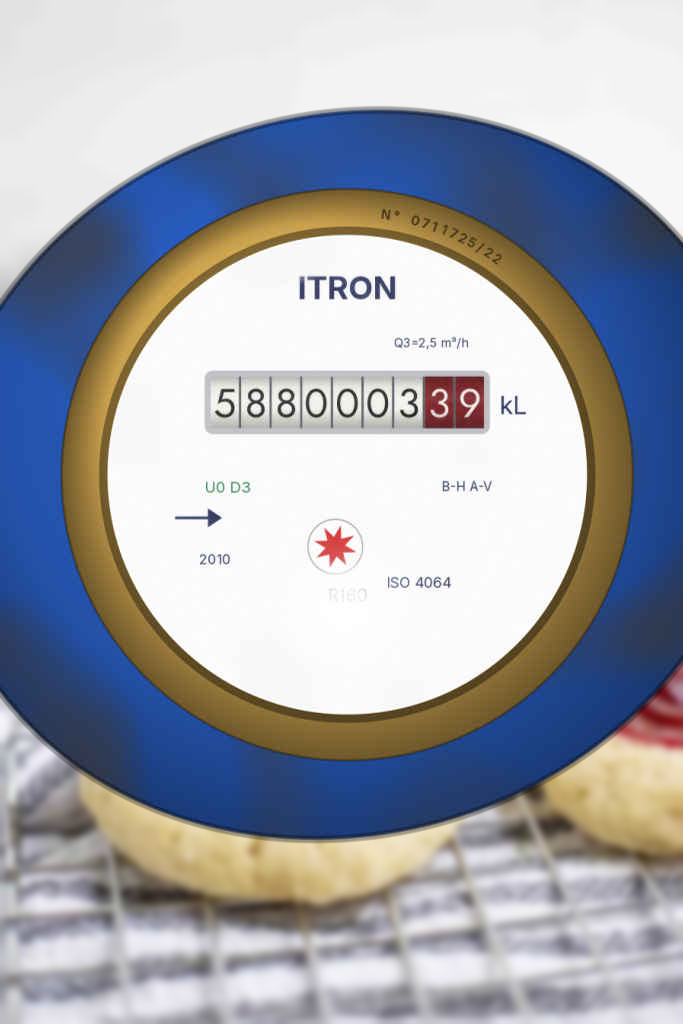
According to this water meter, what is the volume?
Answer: 5880003.39 kL
